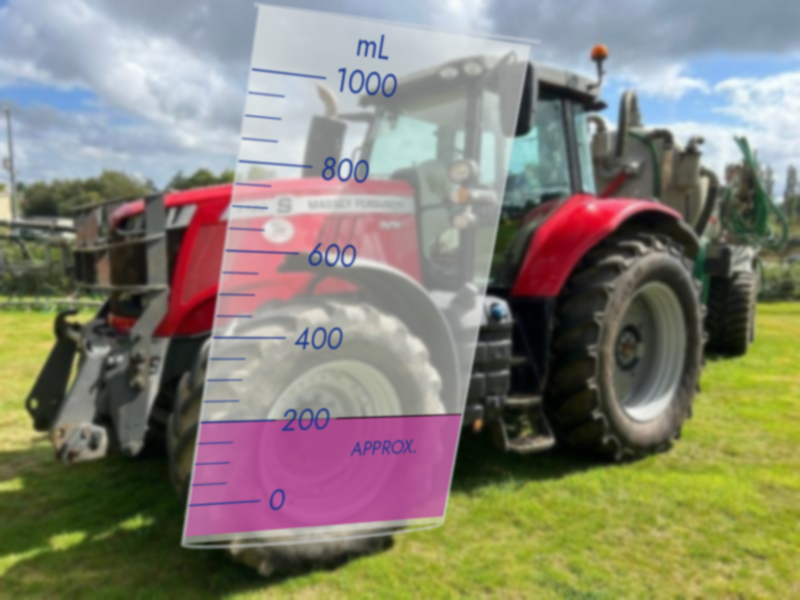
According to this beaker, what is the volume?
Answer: 200 mL
